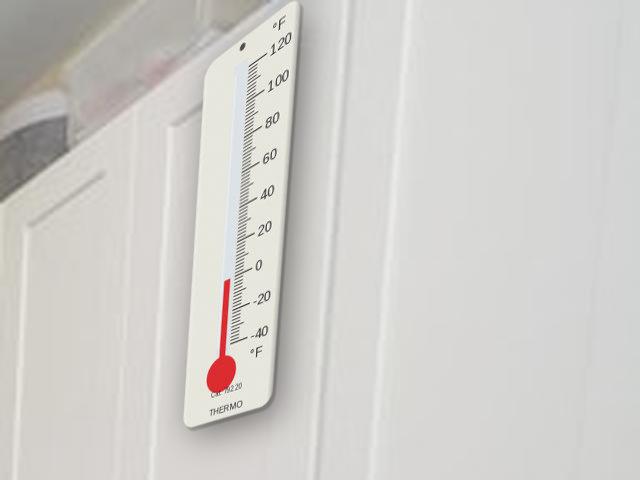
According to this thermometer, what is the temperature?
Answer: 0 °F
